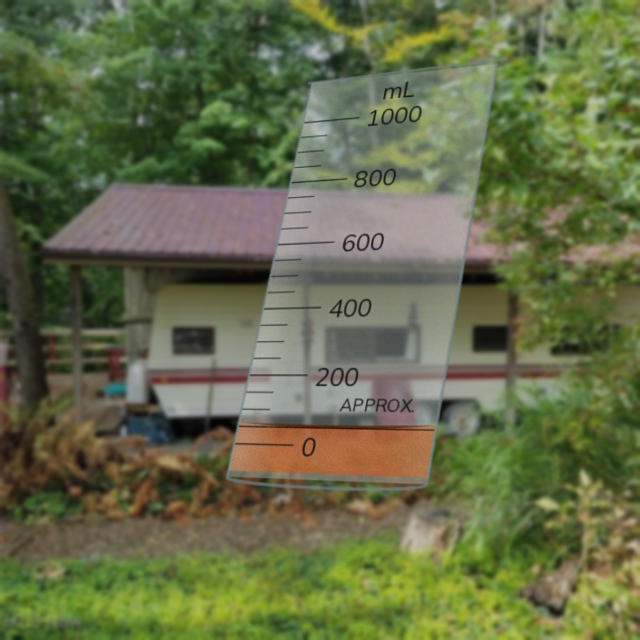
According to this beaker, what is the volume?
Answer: 50 mL
